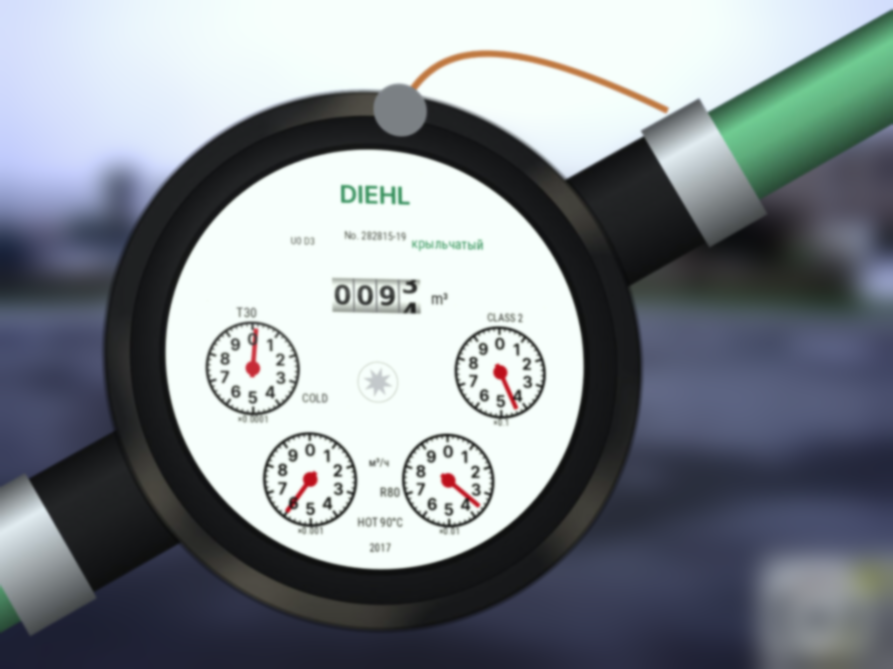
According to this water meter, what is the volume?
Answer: 93.4360 m³
